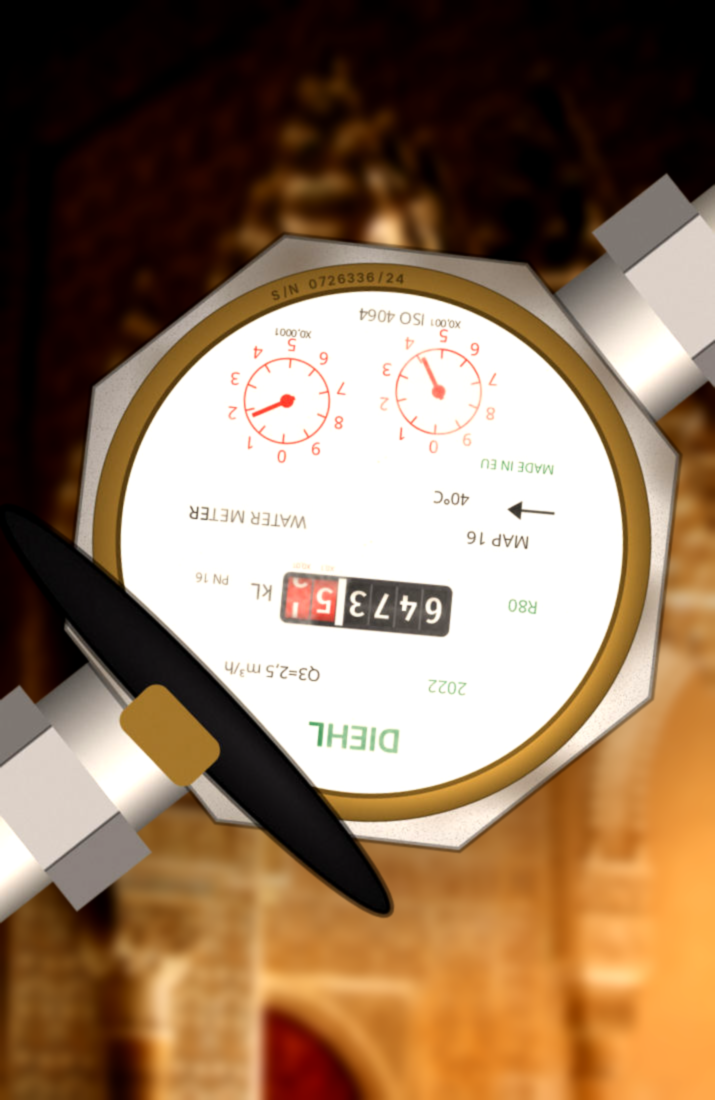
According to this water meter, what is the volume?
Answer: 6473.5141 kL
